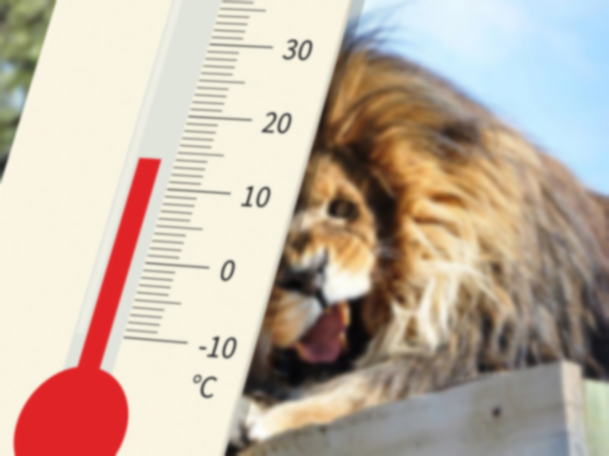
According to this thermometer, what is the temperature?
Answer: 14 °C
